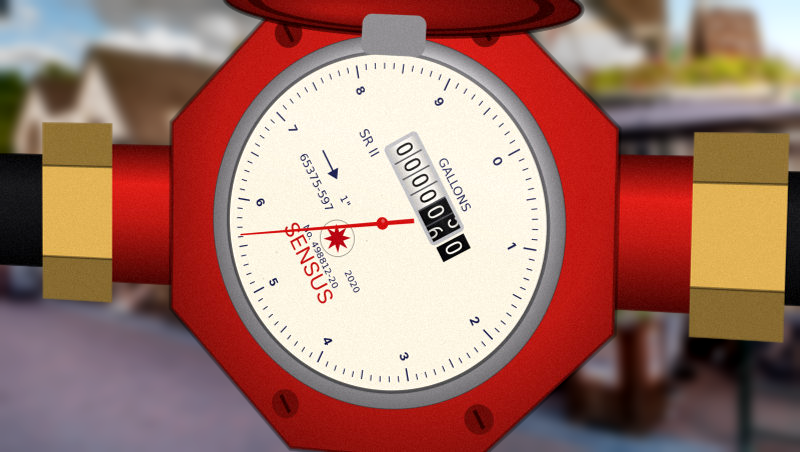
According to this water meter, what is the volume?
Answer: 55.6 gal
